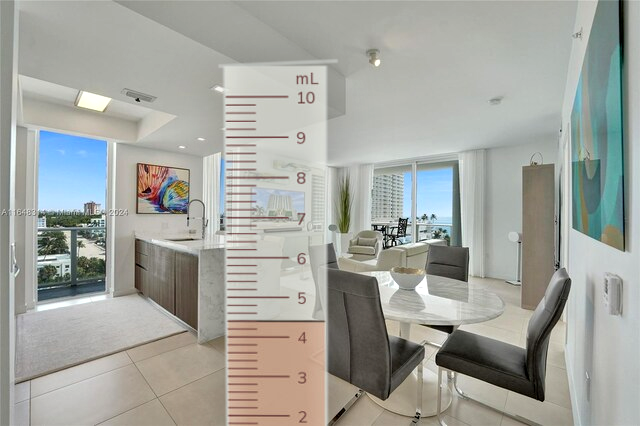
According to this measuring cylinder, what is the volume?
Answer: 4.4 mL
